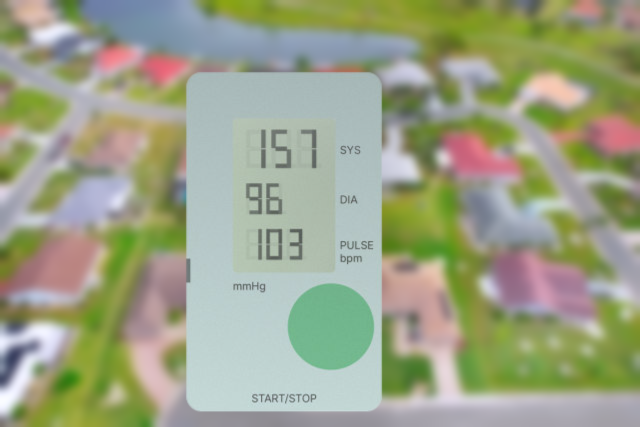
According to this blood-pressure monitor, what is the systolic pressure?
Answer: 157 mmHg
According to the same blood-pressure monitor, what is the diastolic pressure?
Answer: 96 mmHg
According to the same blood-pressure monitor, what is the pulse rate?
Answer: 103 bpm
